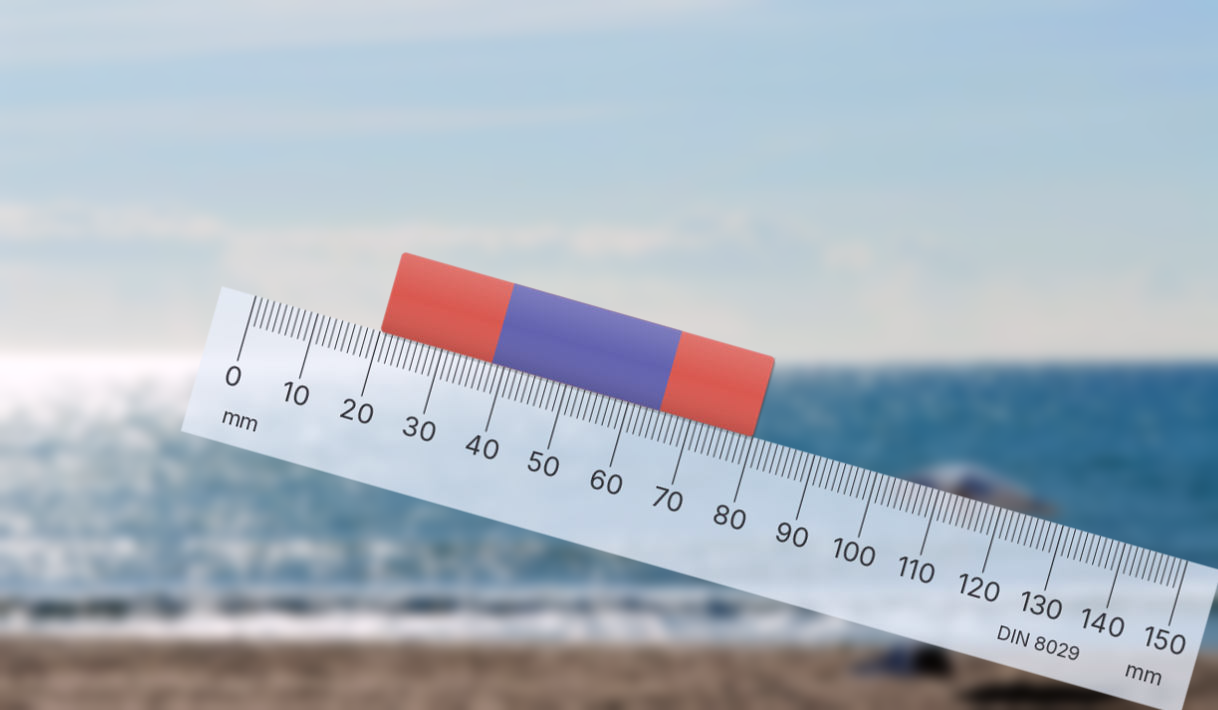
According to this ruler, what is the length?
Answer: 60 mm
